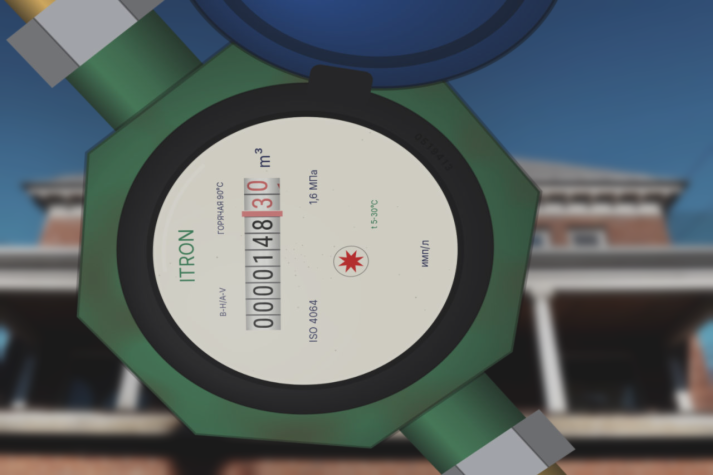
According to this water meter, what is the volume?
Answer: 148.30 m³
